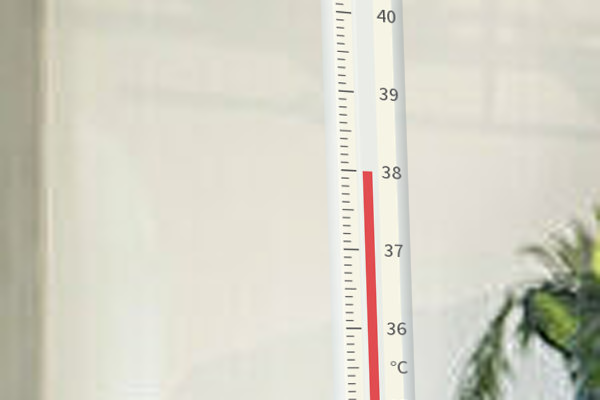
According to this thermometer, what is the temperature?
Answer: 38 °C
